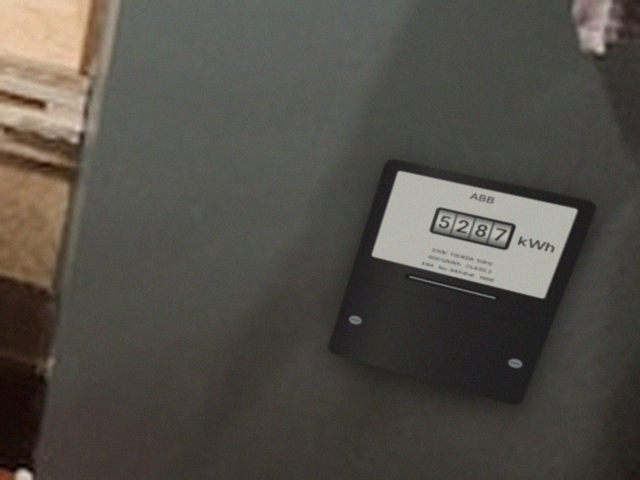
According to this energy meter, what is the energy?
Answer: 5287 kWh
